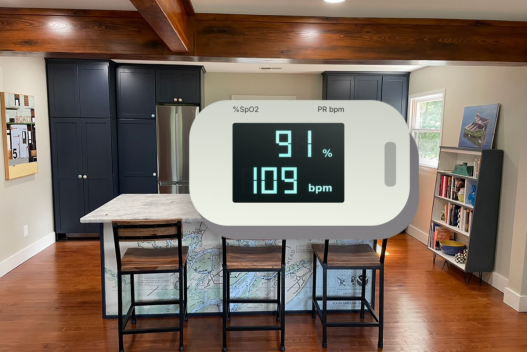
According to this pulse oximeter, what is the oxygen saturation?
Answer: 91 %
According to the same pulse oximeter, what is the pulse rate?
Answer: 109 bpm
